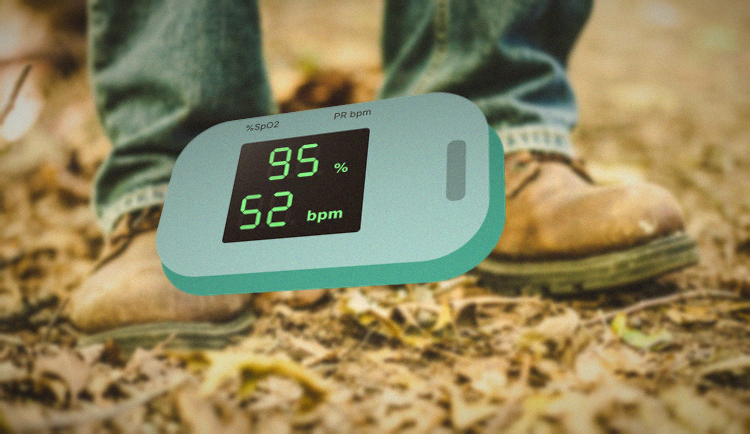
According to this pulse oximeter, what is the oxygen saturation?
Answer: 95 %
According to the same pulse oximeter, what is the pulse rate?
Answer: 52 bpm
